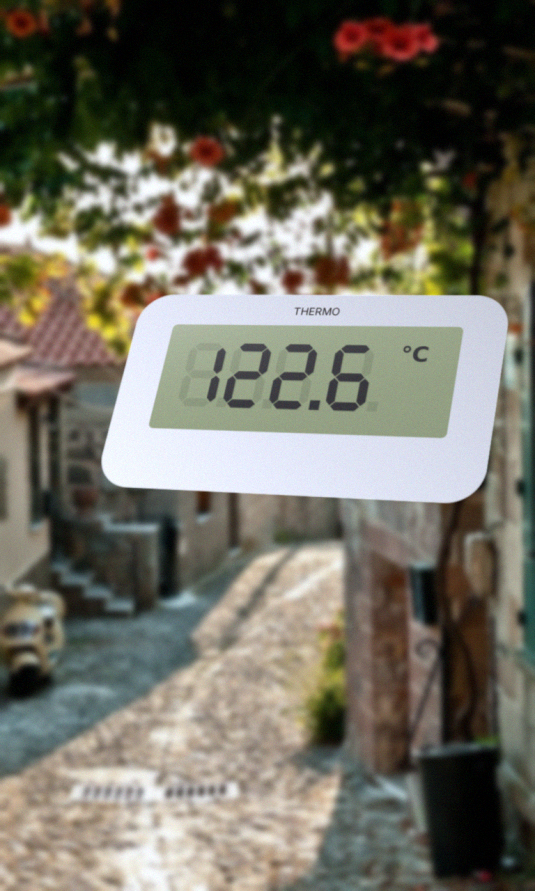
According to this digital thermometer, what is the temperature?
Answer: 122.6 °C
